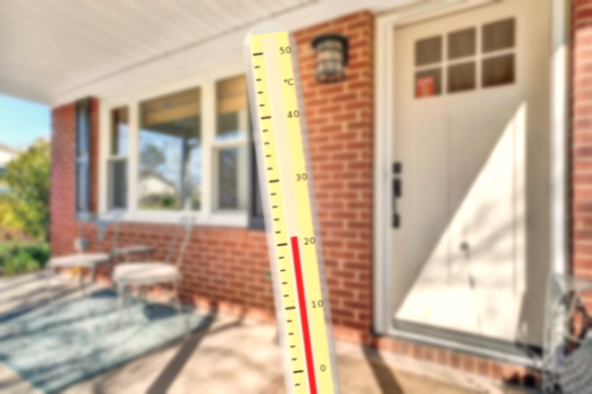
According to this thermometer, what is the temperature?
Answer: 21 °C
